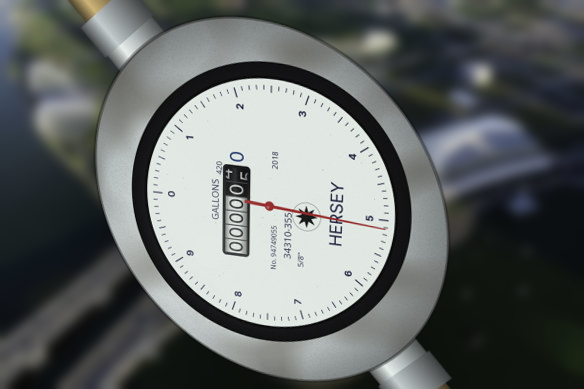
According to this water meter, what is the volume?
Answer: 45.1 gal
